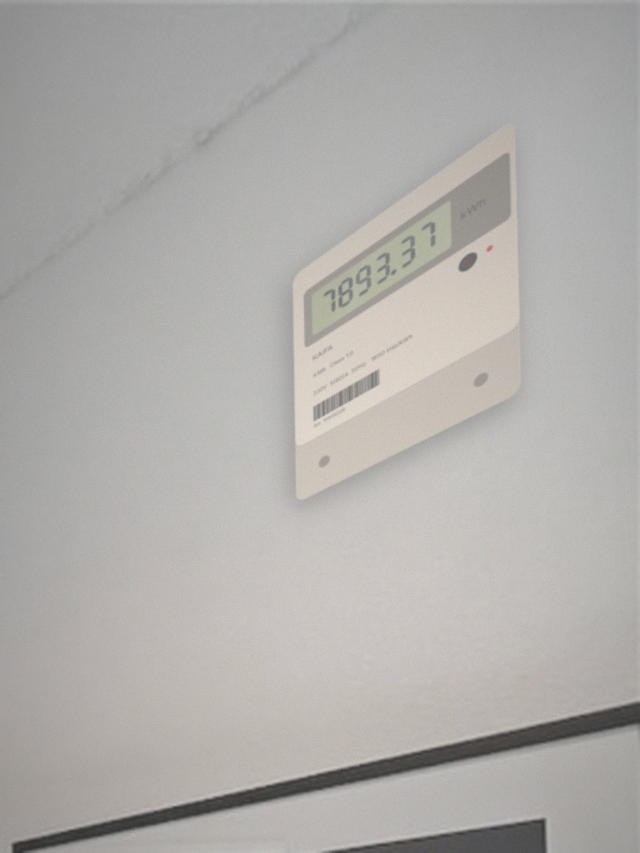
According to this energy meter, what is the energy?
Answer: 7893.37 kWh
